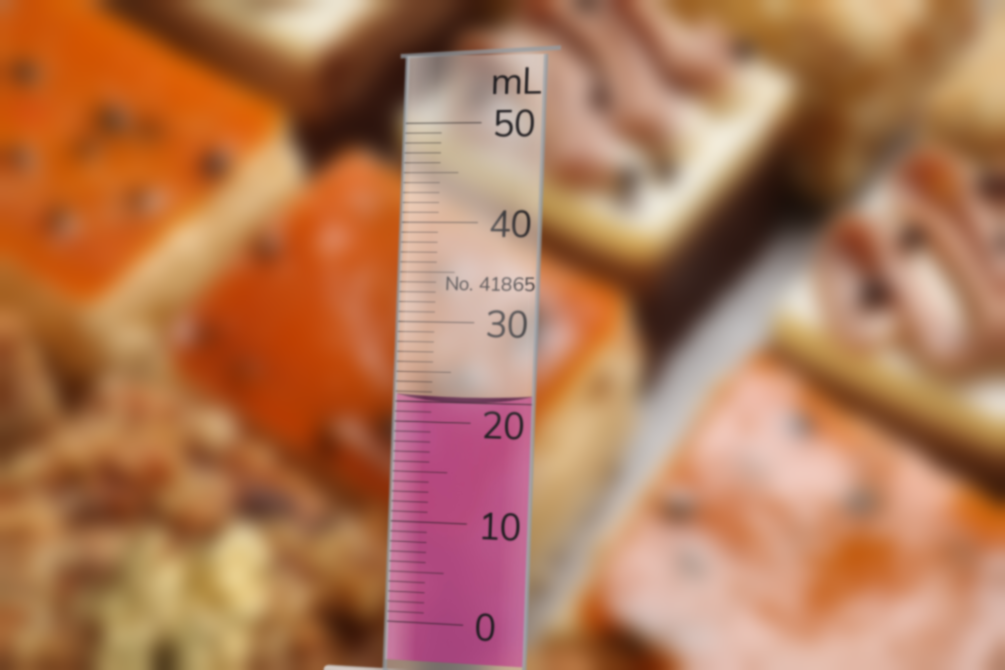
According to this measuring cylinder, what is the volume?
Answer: 22 mL
